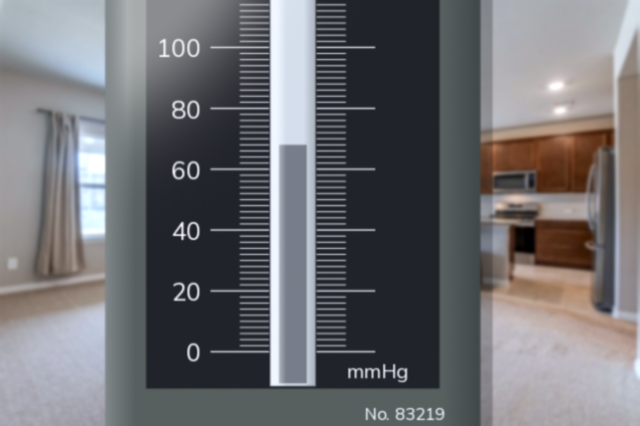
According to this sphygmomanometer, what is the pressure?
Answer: 68 mmHg
